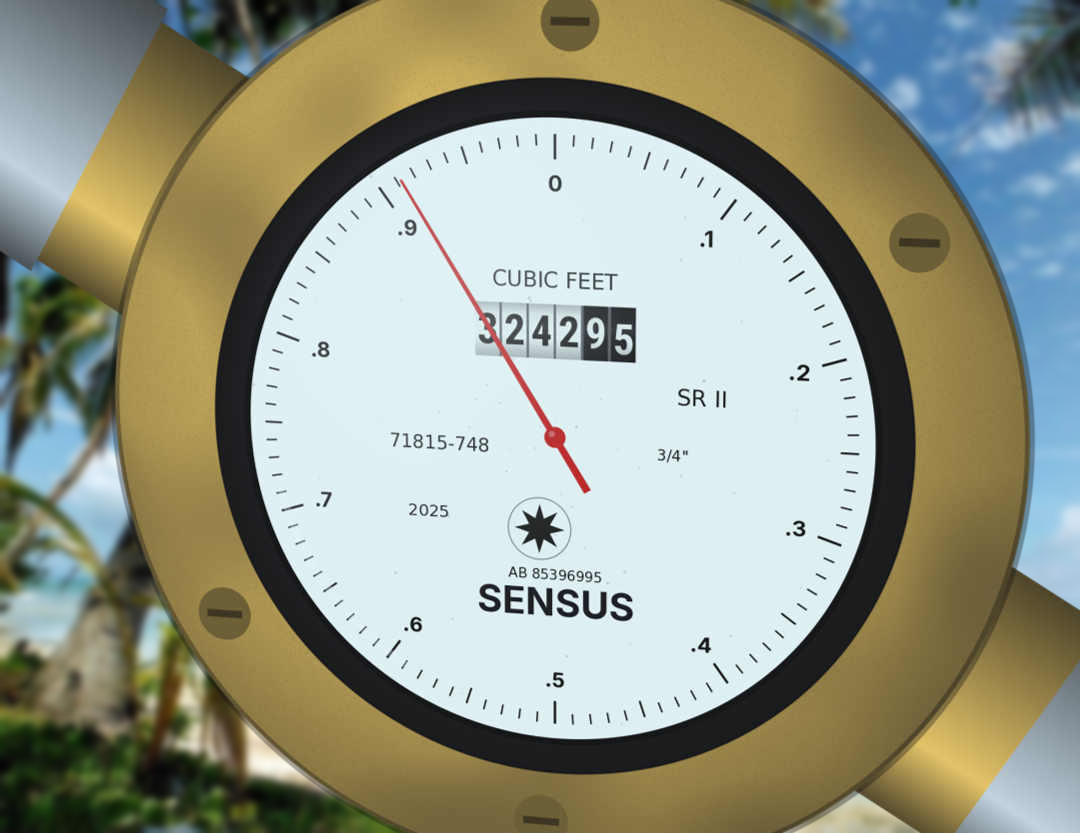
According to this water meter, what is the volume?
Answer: 324294.91 ft³
